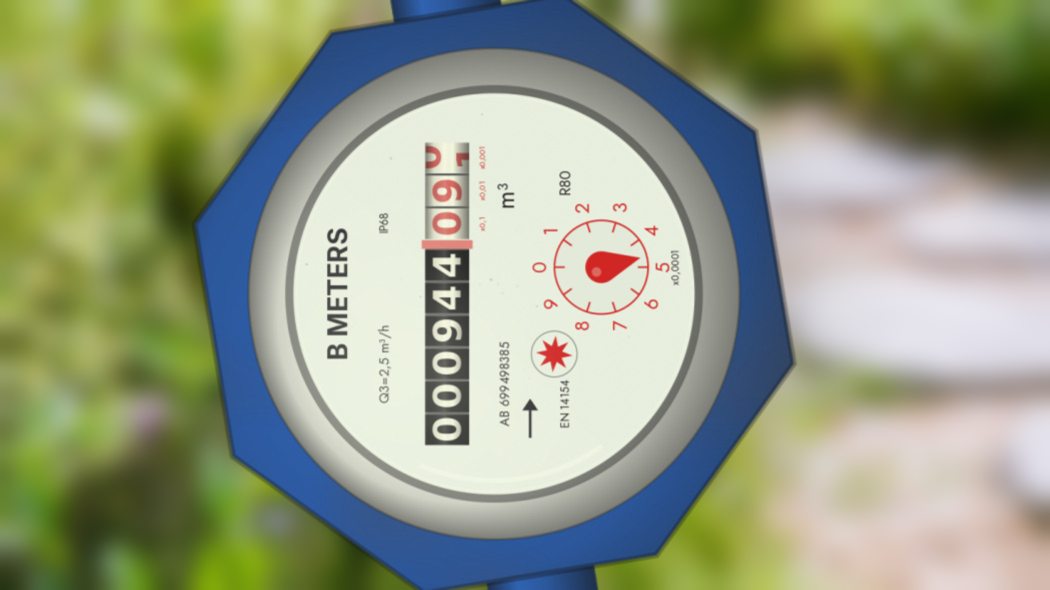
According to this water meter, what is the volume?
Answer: 944.0904 m³
